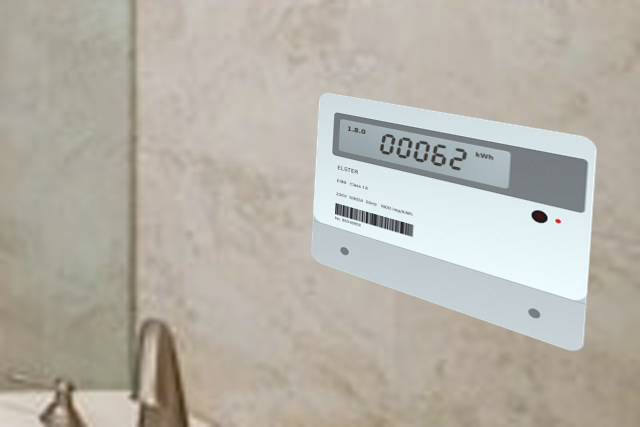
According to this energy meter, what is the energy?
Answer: 62 kWh
